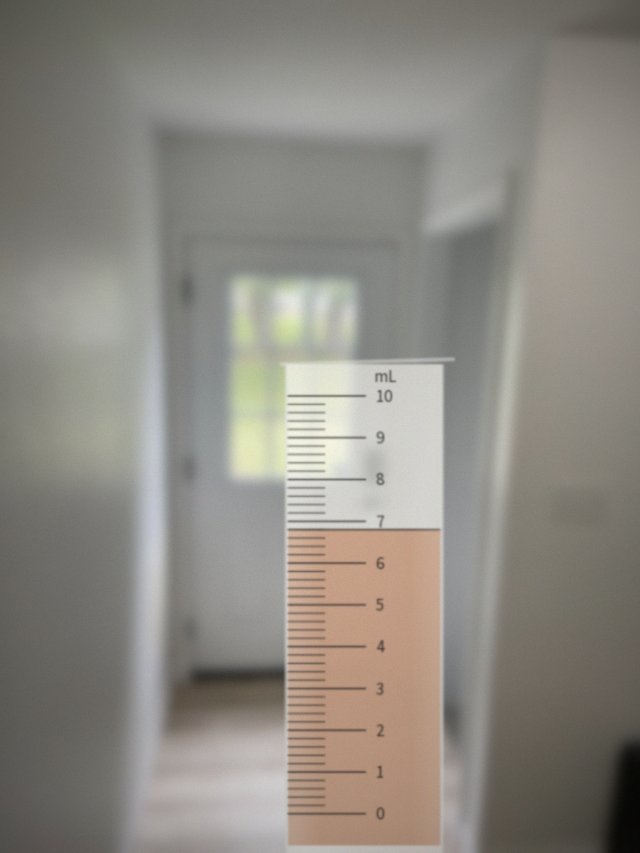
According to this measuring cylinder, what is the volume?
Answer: 6.8 mL
